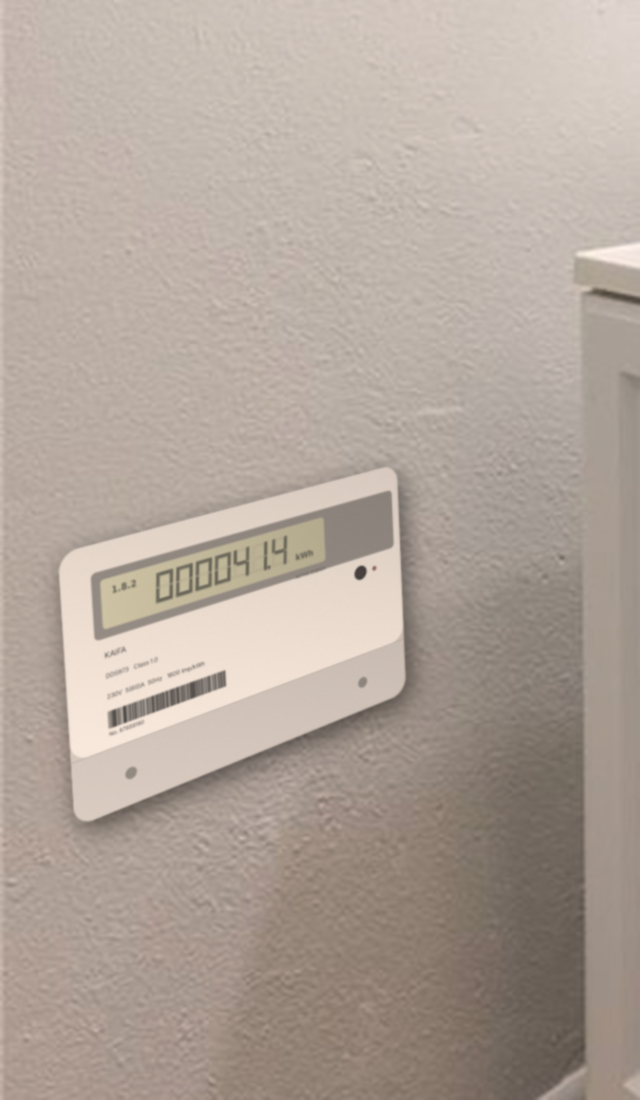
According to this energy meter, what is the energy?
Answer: 41.4 kWh
